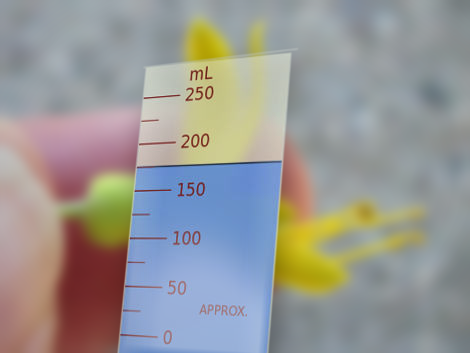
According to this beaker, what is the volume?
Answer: 175 mL
